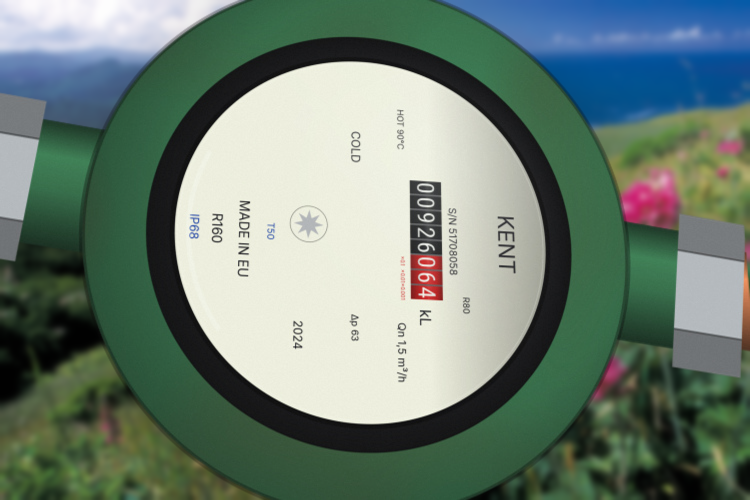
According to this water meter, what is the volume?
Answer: 926.064 kL
